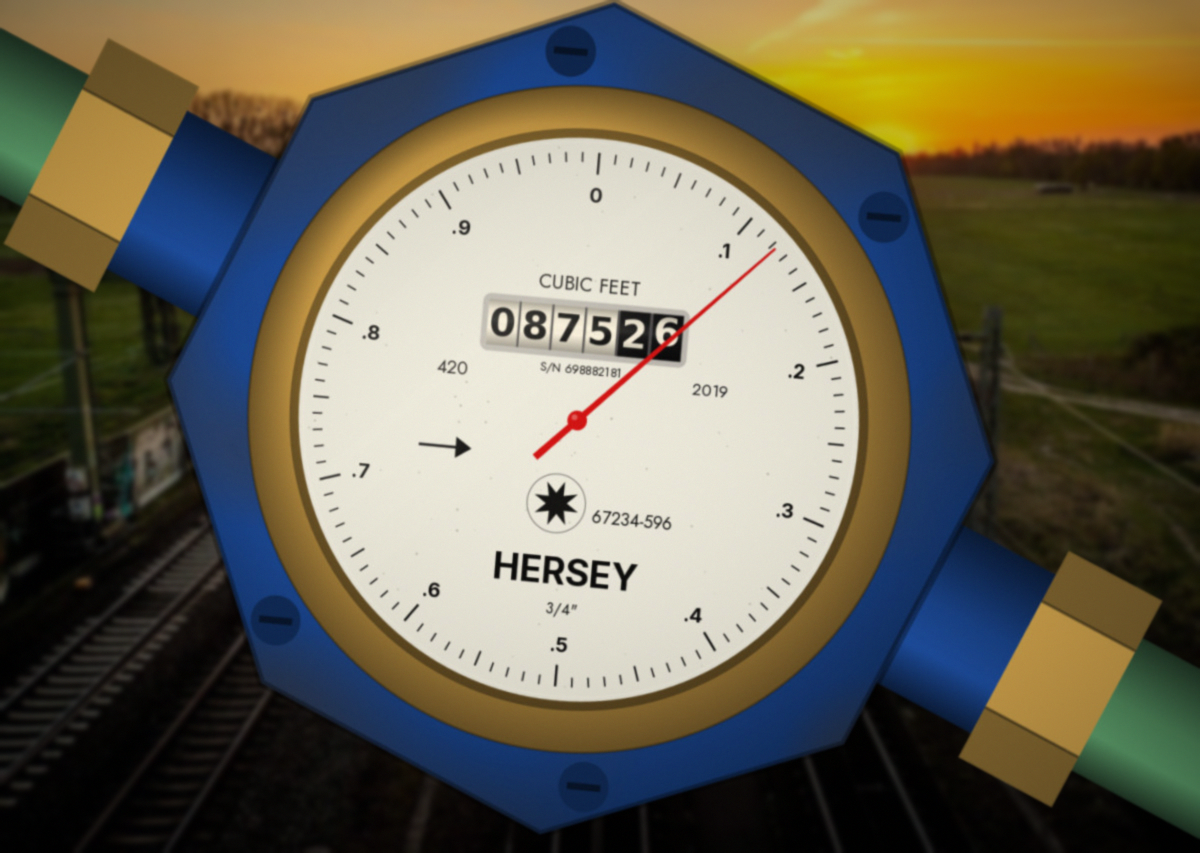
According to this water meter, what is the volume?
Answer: 87526.12 ft³
